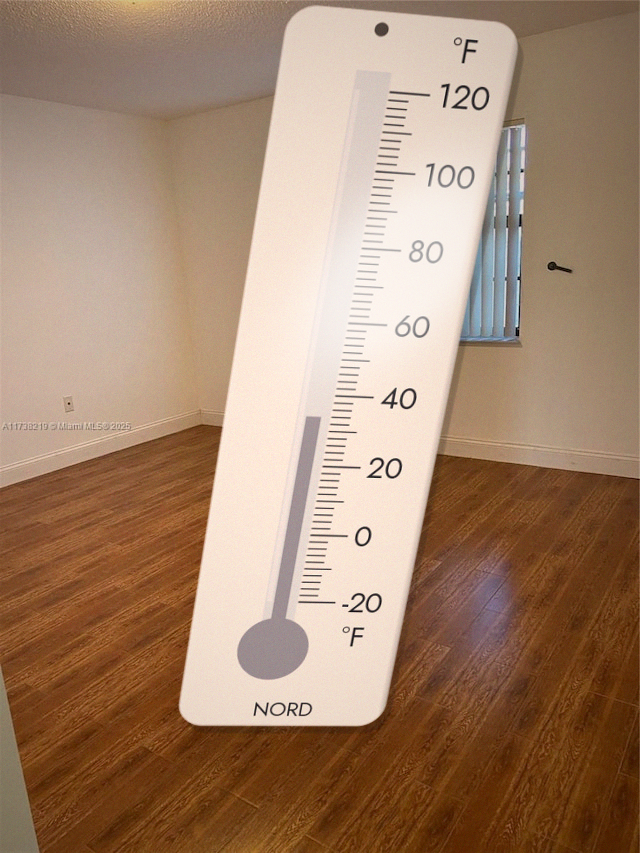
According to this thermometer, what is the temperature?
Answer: 34 °F
